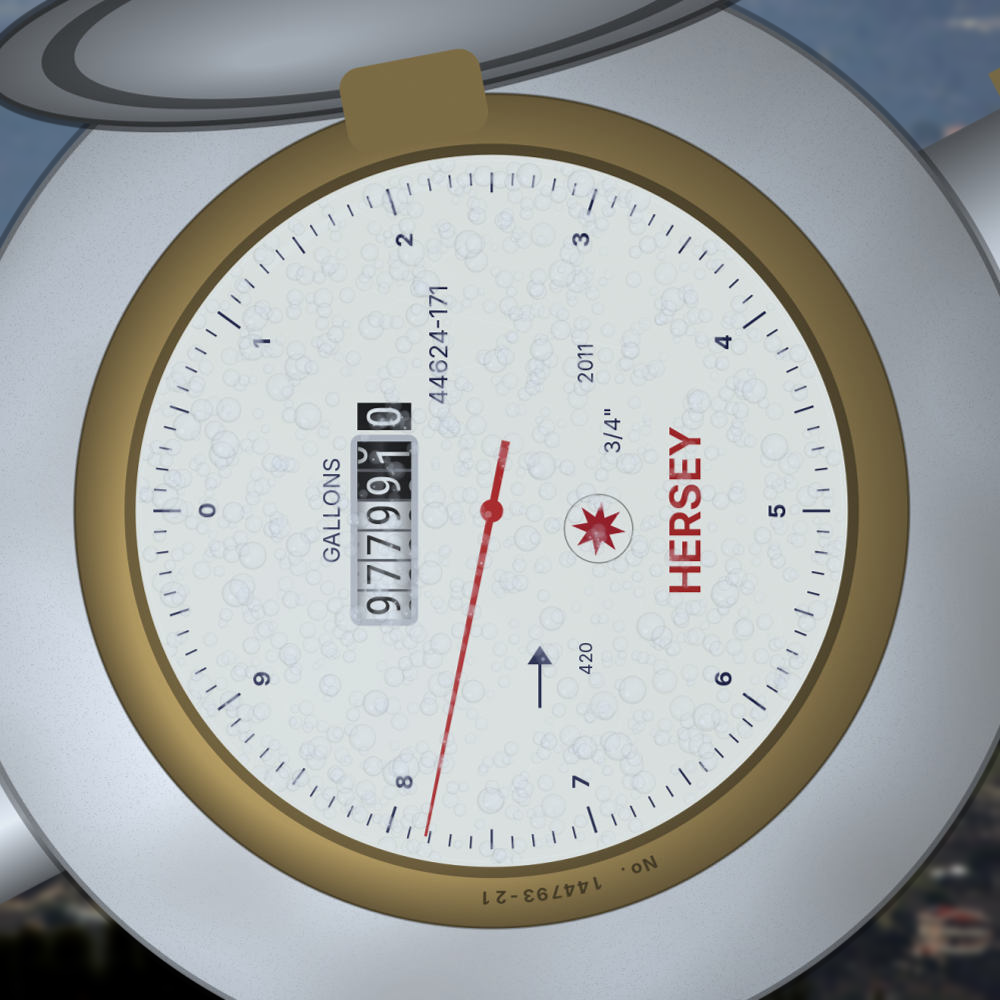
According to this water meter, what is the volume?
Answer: 9779907.8 gal
